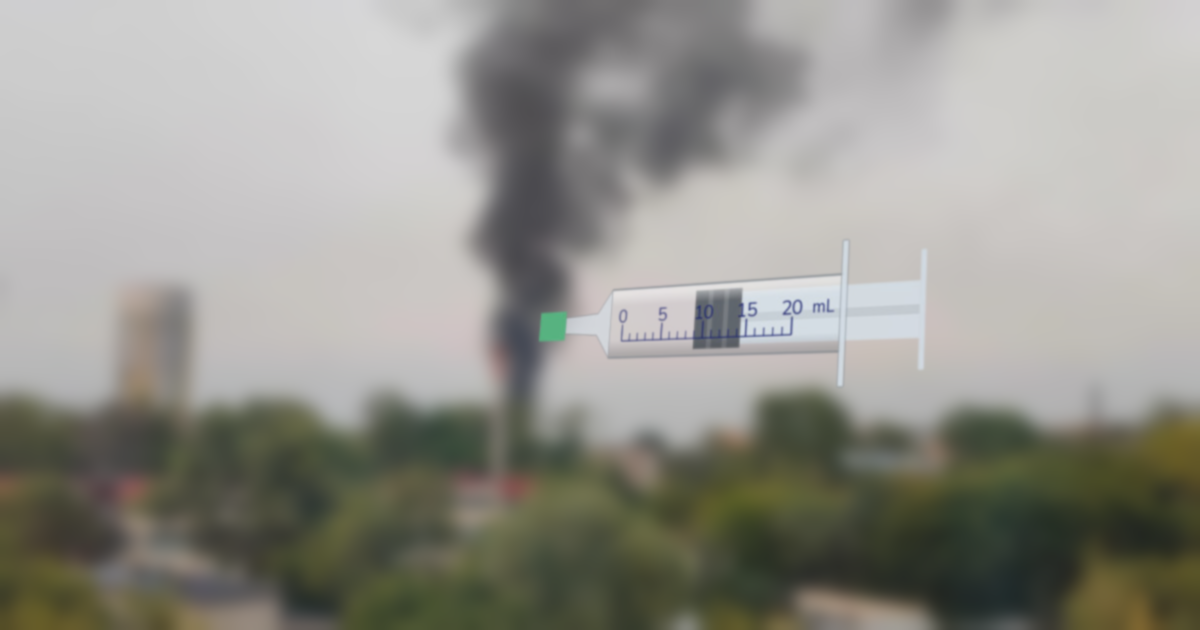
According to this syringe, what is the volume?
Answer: 9 mL
